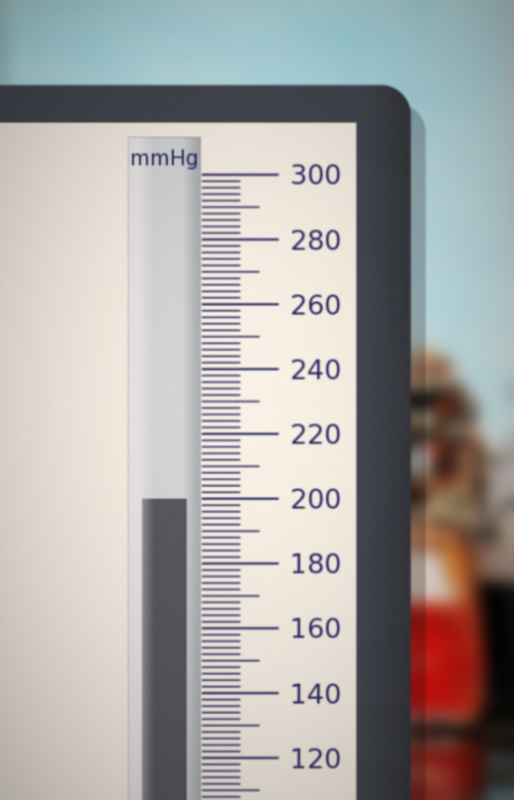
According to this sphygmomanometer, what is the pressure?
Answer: 200 mmHg
